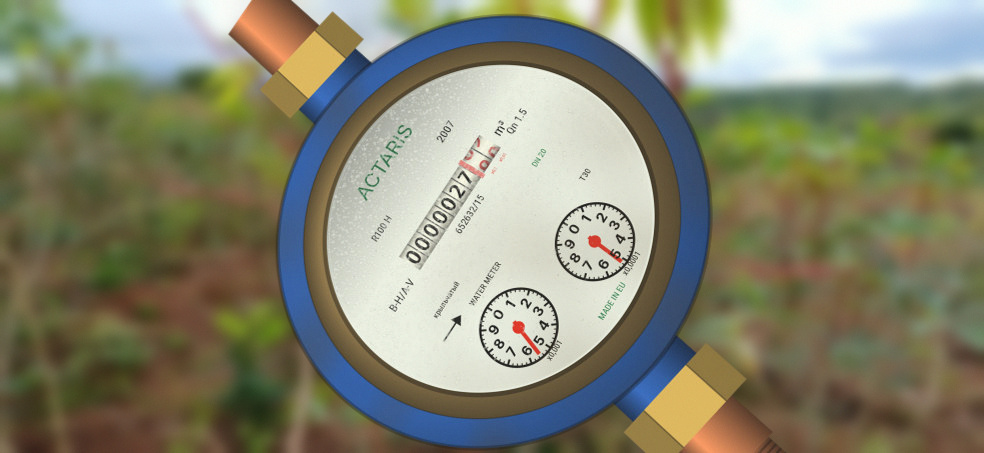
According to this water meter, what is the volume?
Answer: 27.8955 m³
